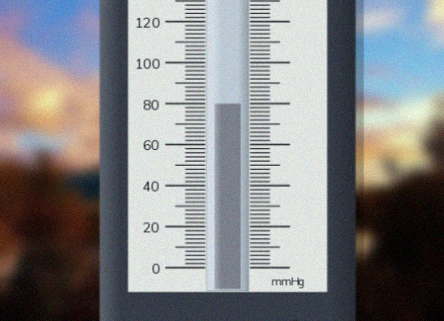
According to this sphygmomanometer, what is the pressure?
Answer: 80 mmHg
